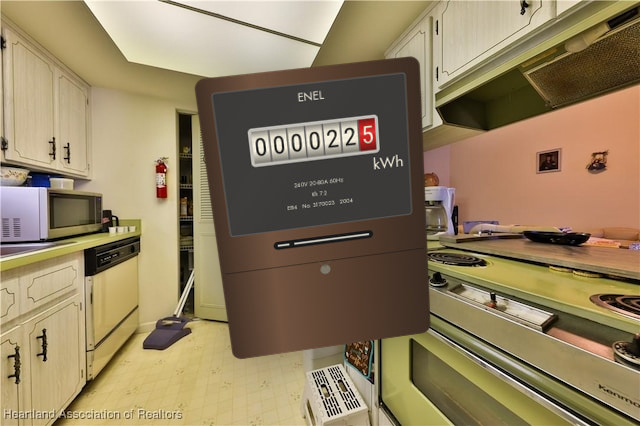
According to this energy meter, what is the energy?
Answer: 22.5 kWh
